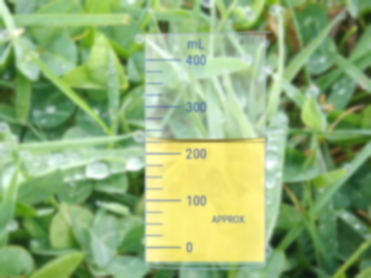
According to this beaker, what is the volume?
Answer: 225 mL
